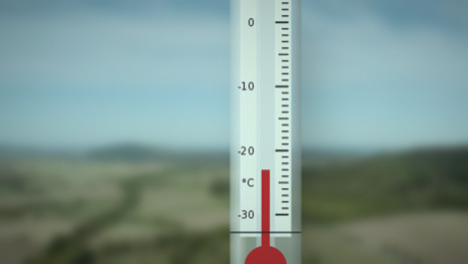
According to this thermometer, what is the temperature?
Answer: -23 °C
